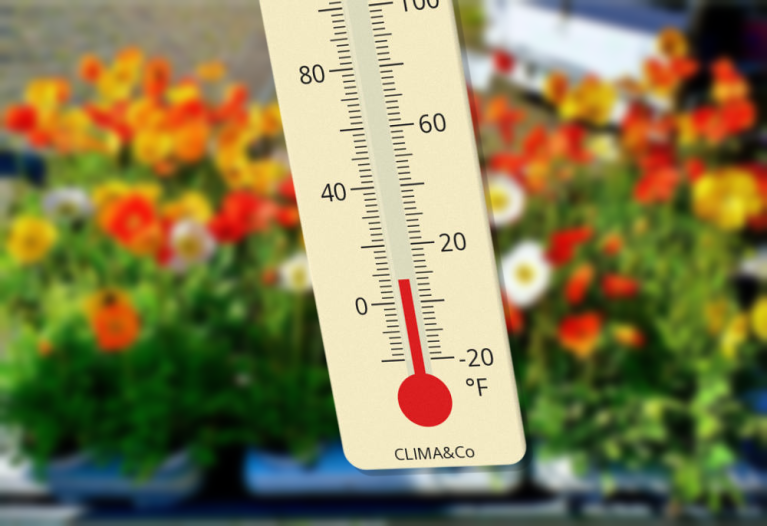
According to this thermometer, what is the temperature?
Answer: 8 °F
